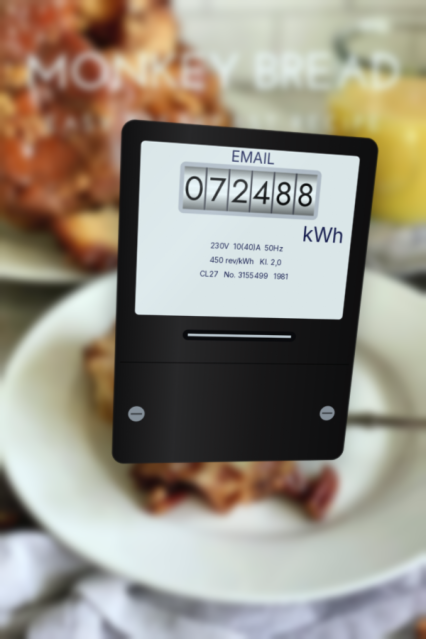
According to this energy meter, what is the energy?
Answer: 72488 kWh
